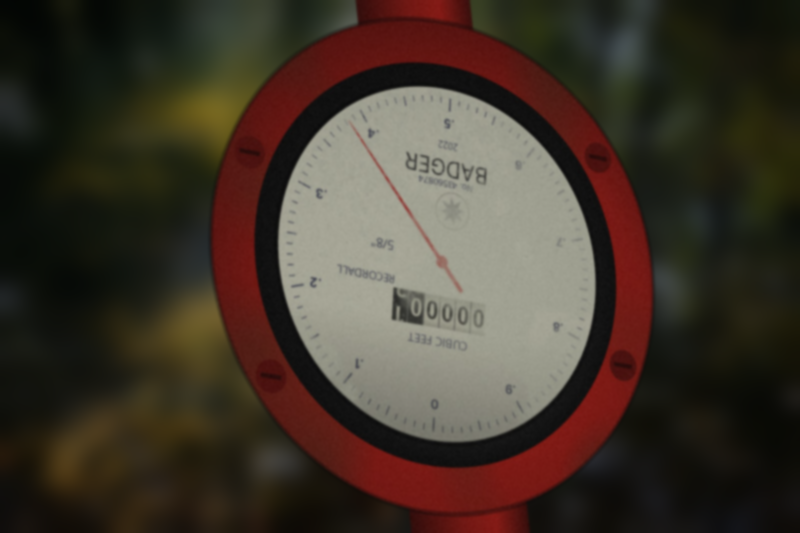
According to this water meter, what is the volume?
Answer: 1.38 ft³
